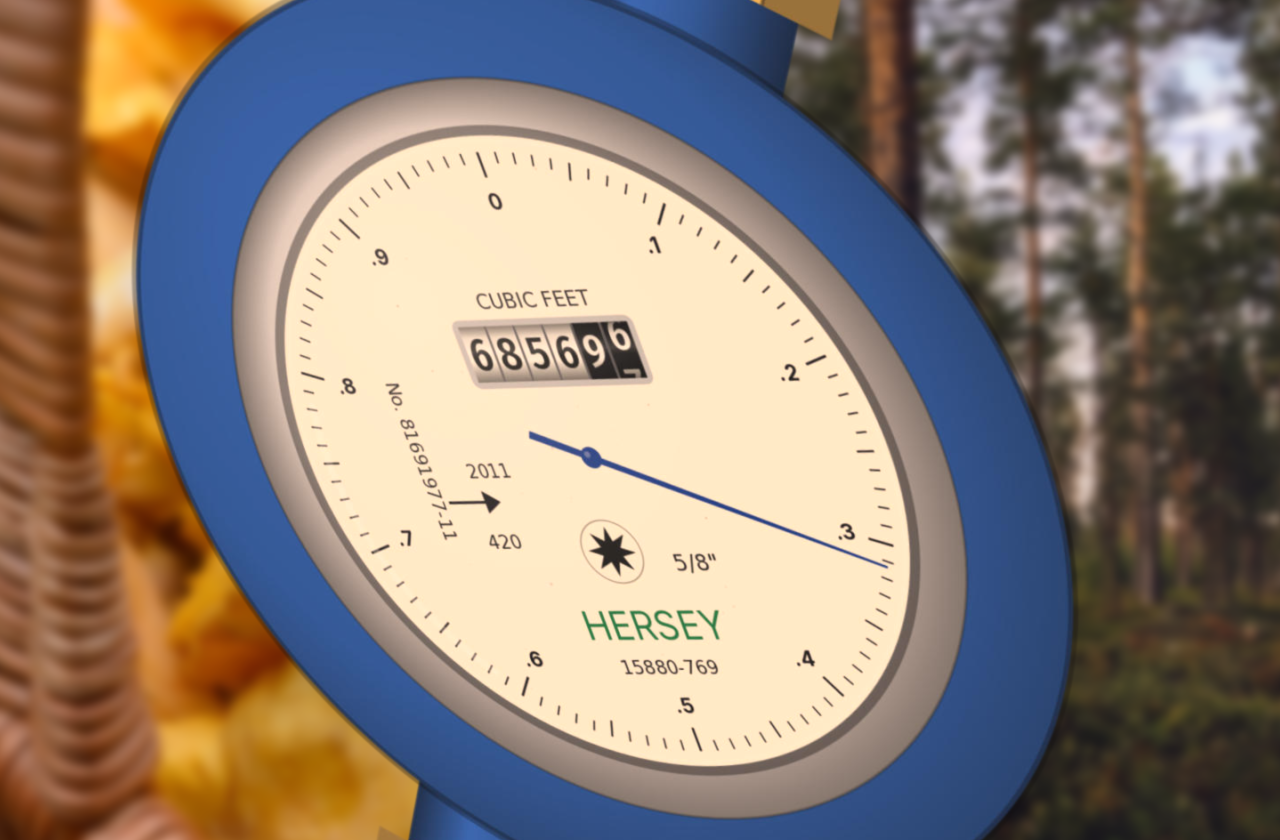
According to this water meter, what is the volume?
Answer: 685696.31 ft³
